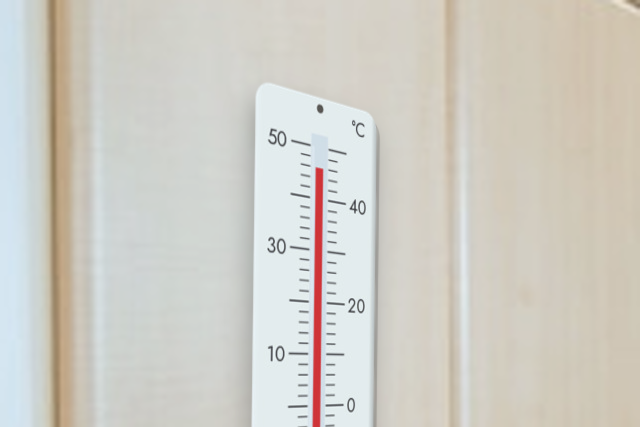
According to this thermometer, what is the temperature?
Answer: 46 °C
